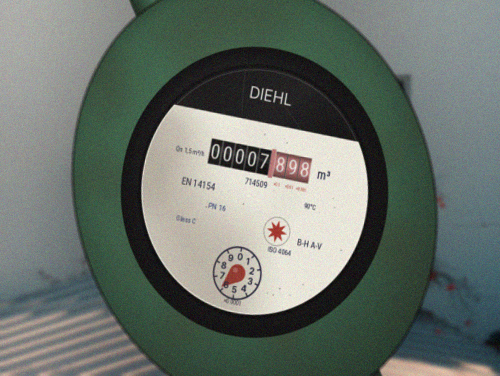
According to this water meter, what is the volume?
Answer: 7.8986 m³
